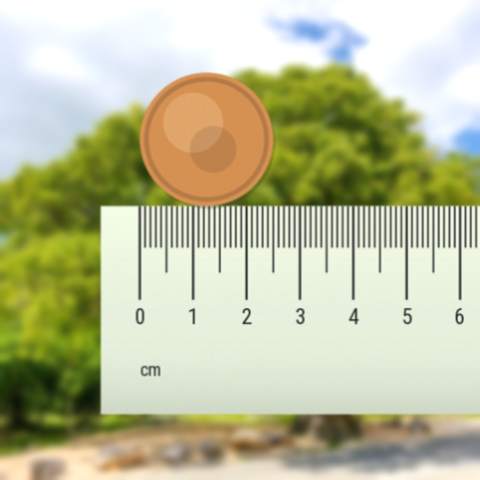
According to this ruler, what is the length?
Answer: 2.5 cm
